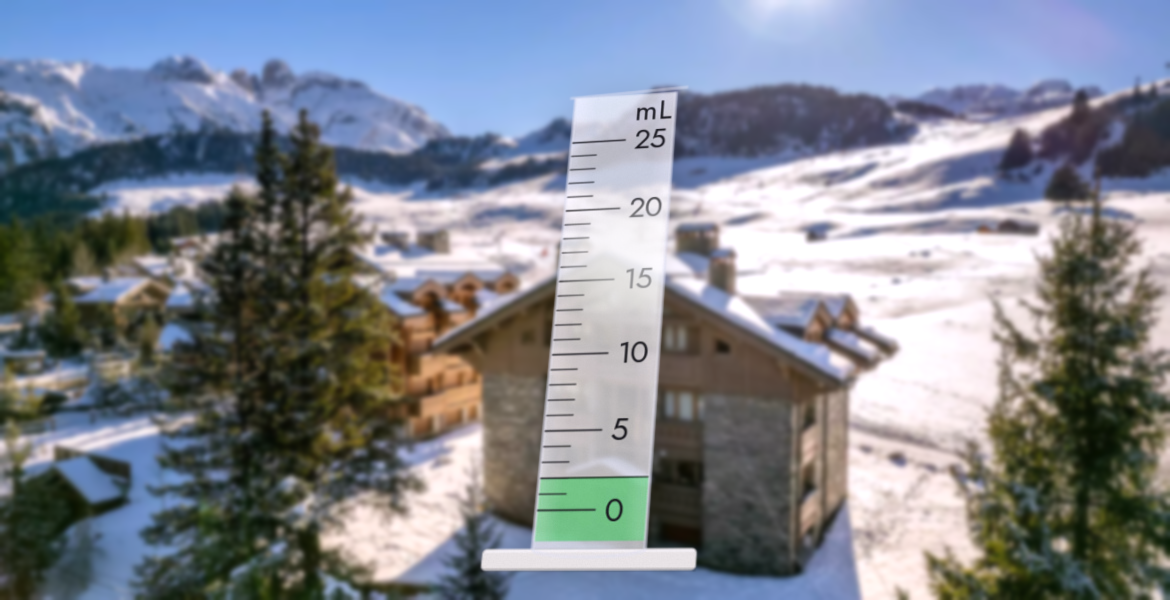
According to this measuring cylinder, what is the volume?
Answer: 2 mL
